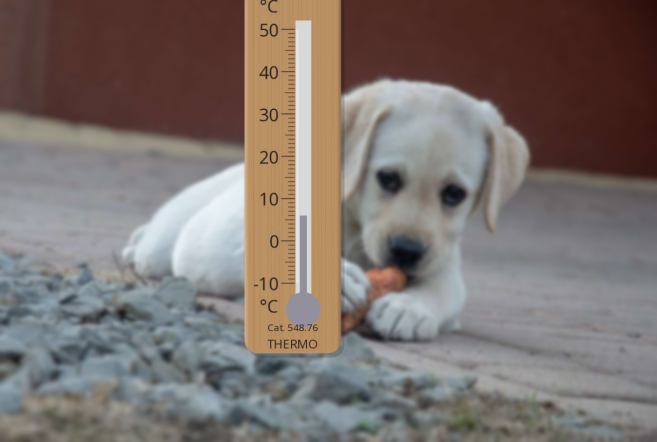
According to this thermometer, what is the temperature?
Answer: 6 °C
